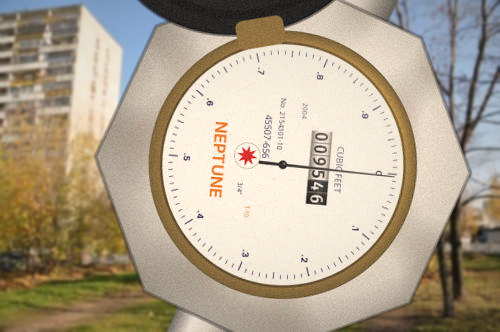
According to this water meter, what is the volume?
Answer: 9546.00 ft³
